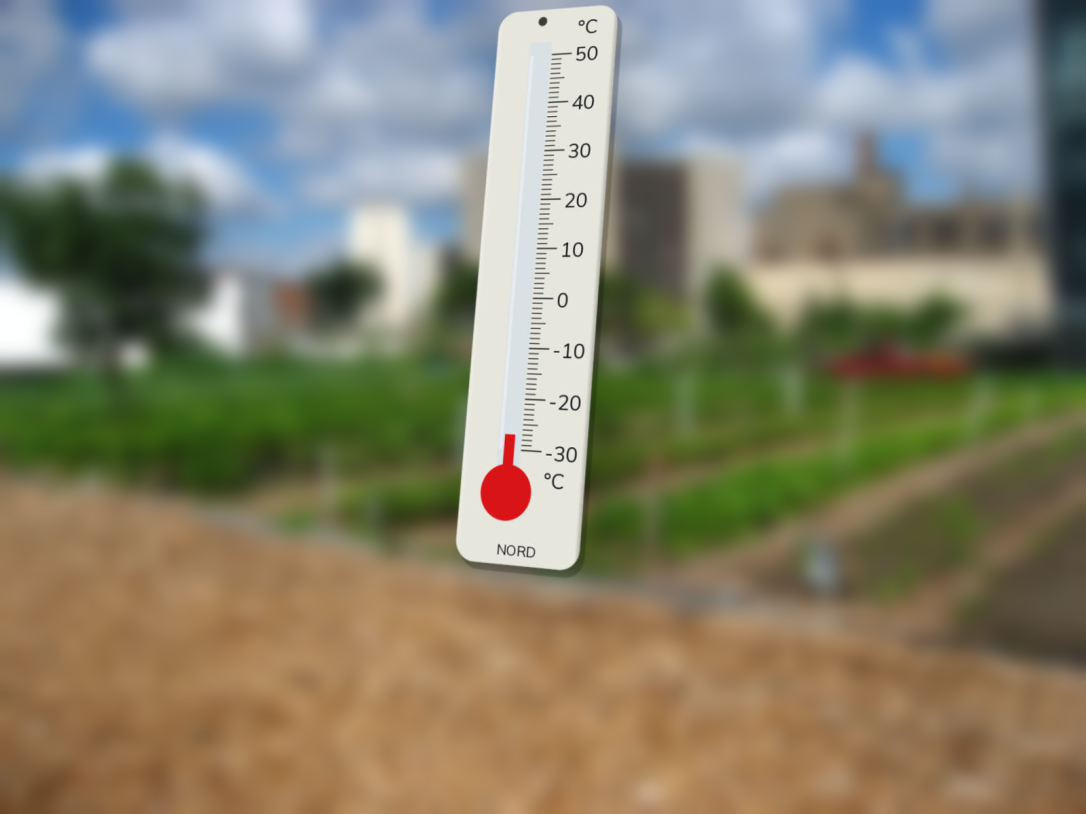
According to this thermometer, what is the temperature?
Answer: -27 °C
